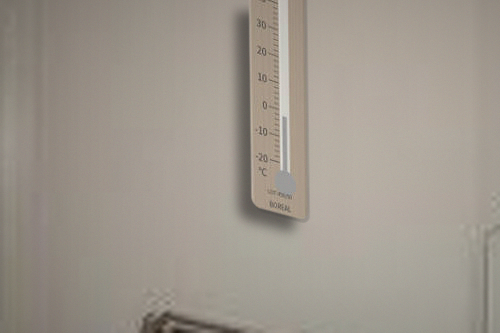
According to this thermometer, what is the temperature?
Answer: -2 °C
